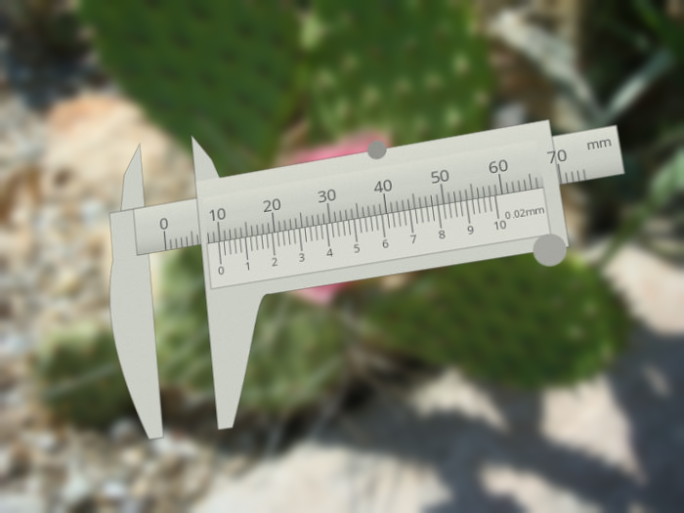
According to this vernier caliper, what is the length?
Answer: 9.8 mm
